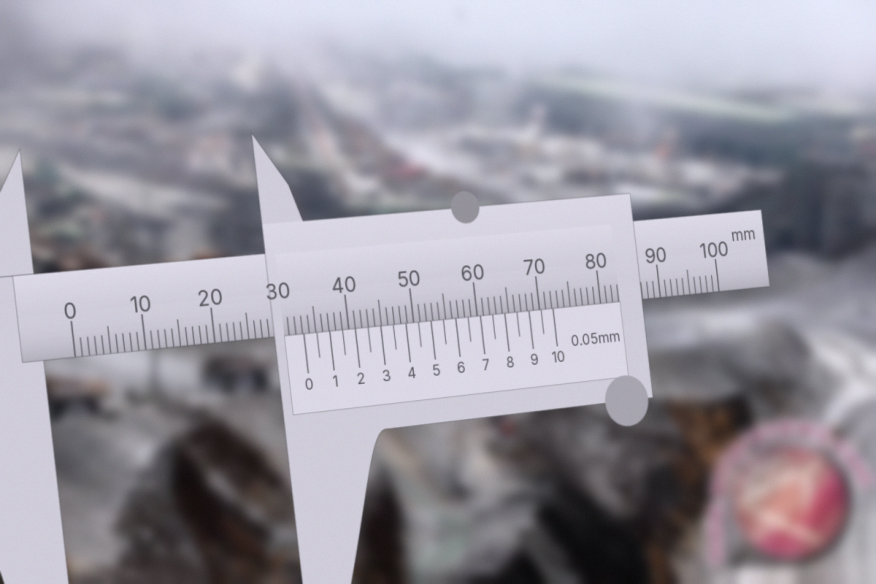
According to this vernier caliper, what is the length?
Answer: 33.2 mm
